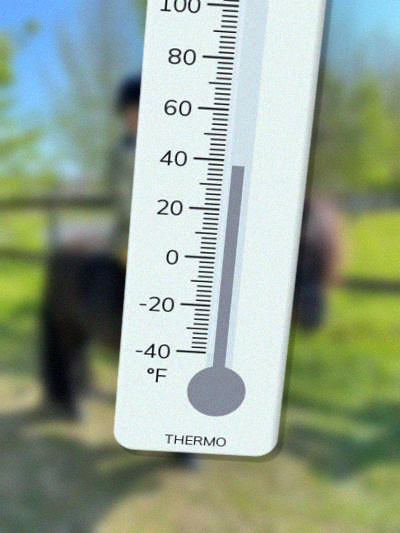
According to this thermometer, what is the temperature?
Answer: 38 °F
